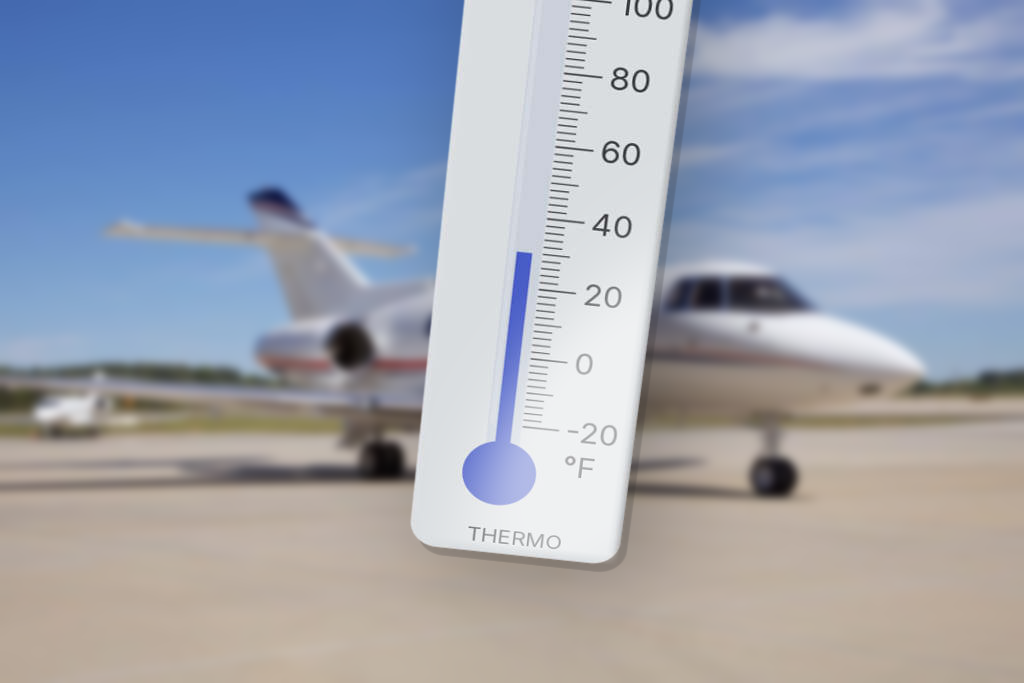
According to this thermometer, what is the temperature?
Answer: 30 °F
